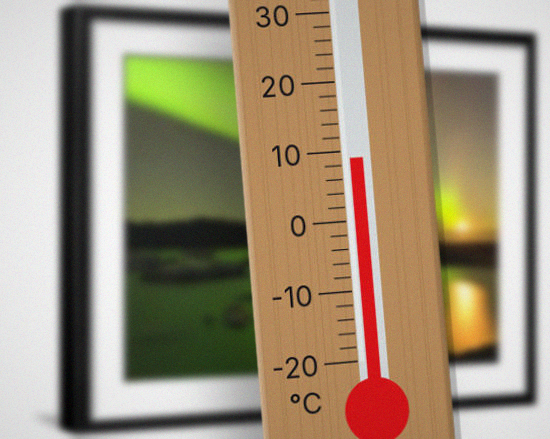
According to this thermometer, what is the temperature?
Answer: 9 °C
